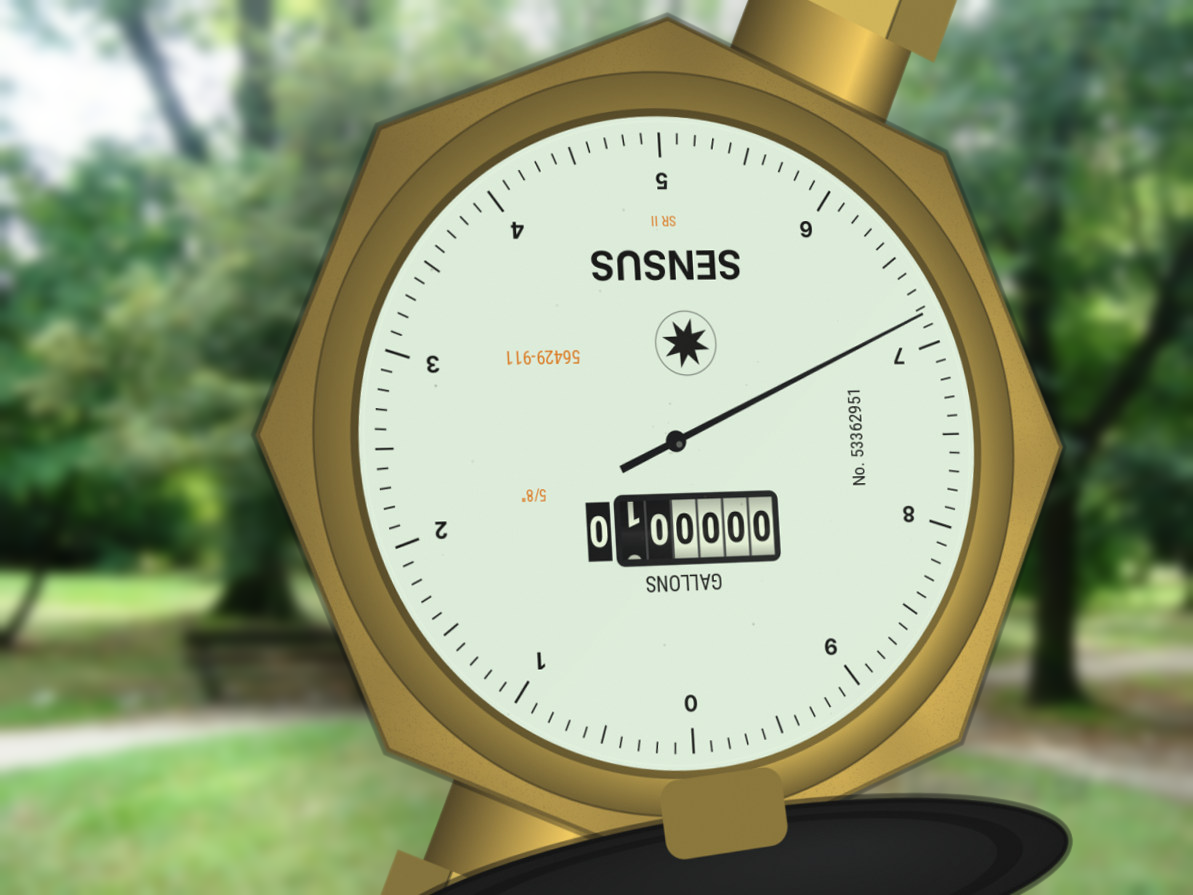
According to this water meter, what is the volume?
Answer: 6.8 gal
